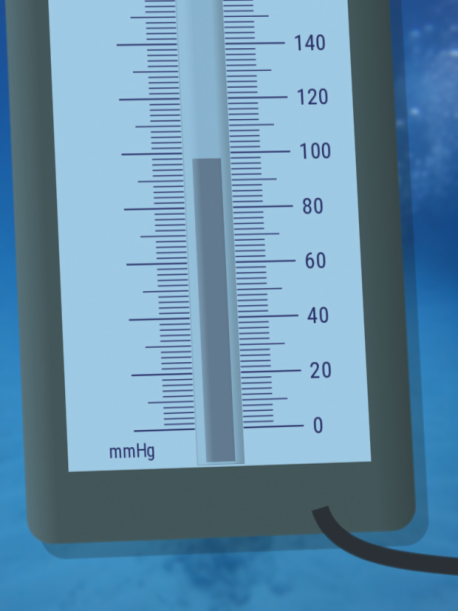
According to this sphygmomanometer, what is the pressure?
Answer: 98 mmHg
